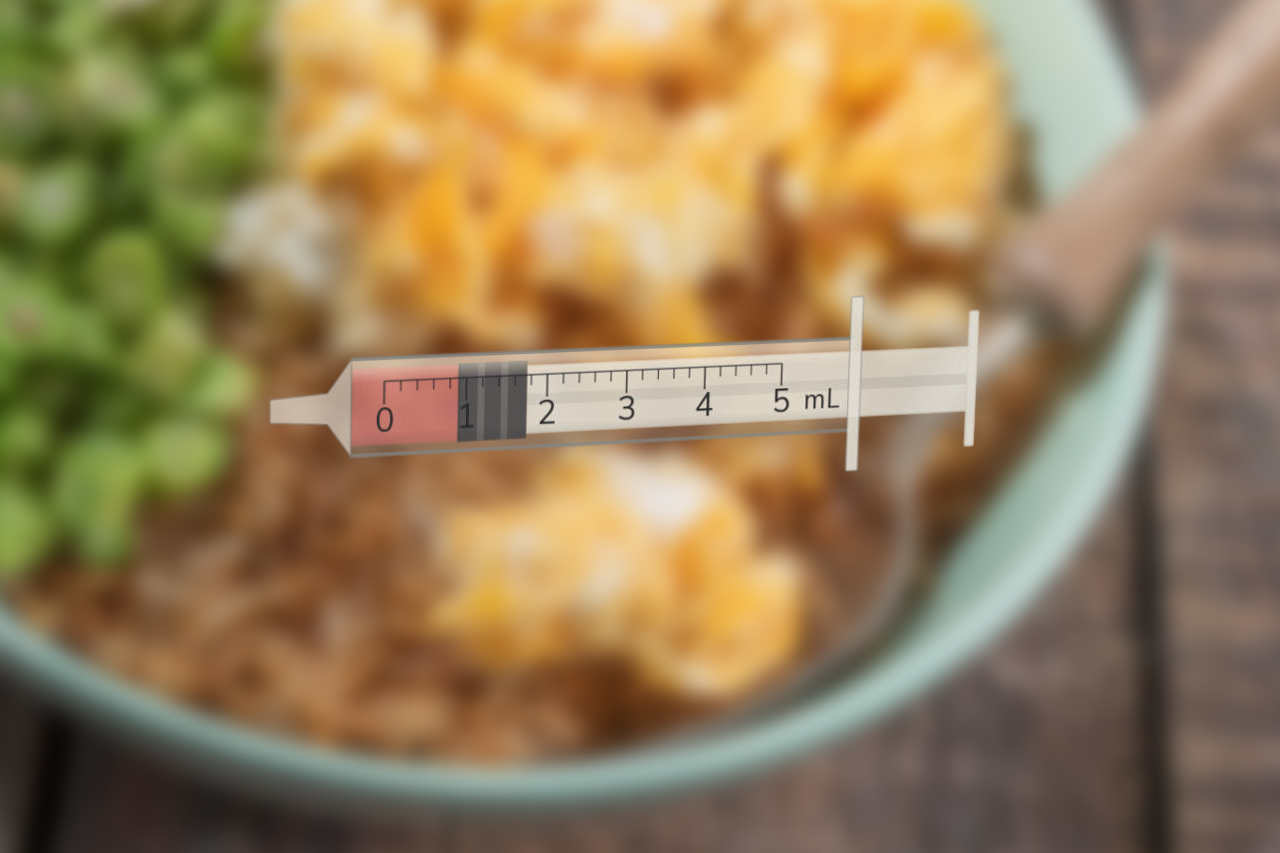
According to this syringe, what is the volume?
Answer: 0.9 mL
